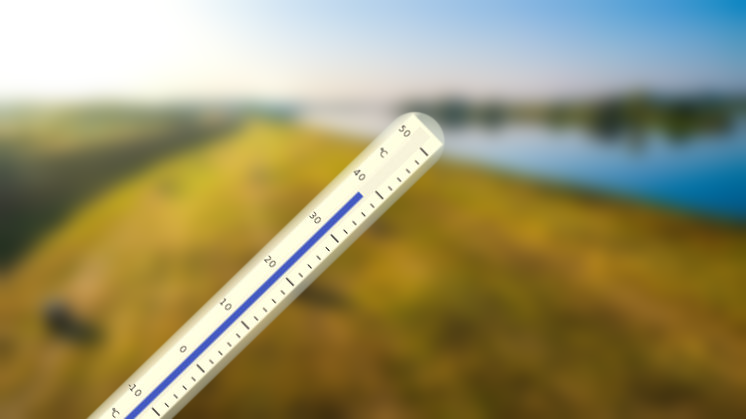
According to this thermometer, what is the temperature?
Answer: 38 °C
